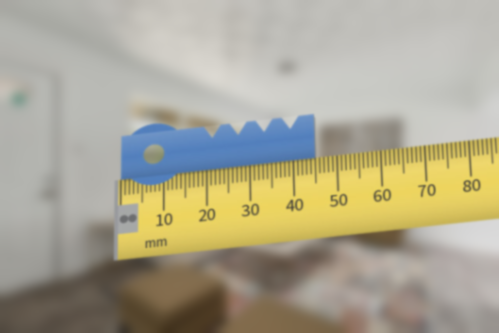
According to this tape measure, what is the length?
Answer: 45 mm
